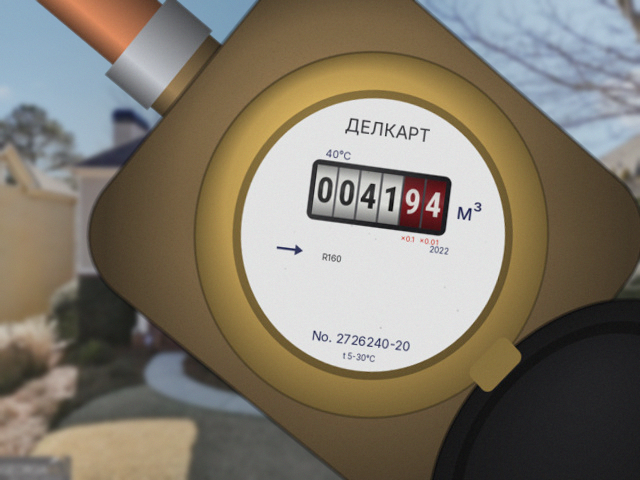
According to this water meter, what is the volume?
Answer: 41.94 m³
